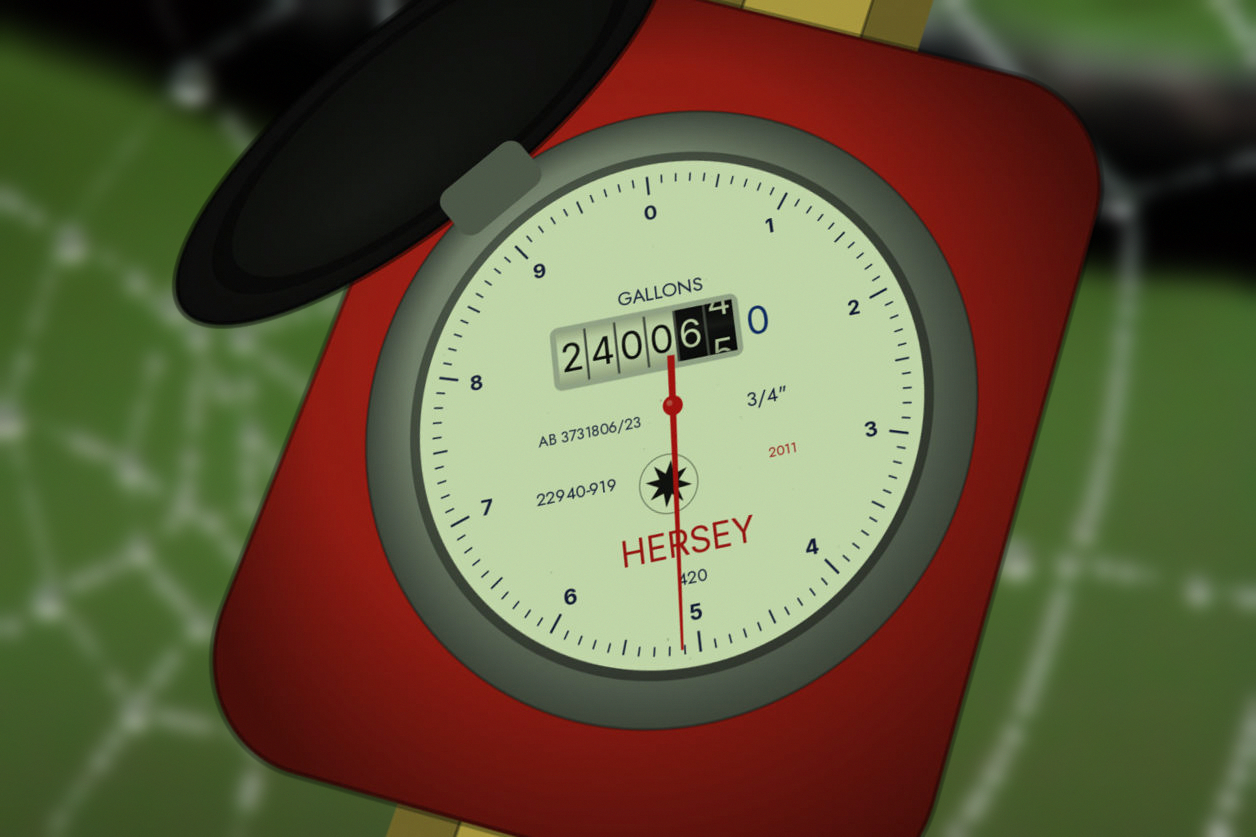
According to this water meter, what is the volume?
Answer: 2400645.1 gal
